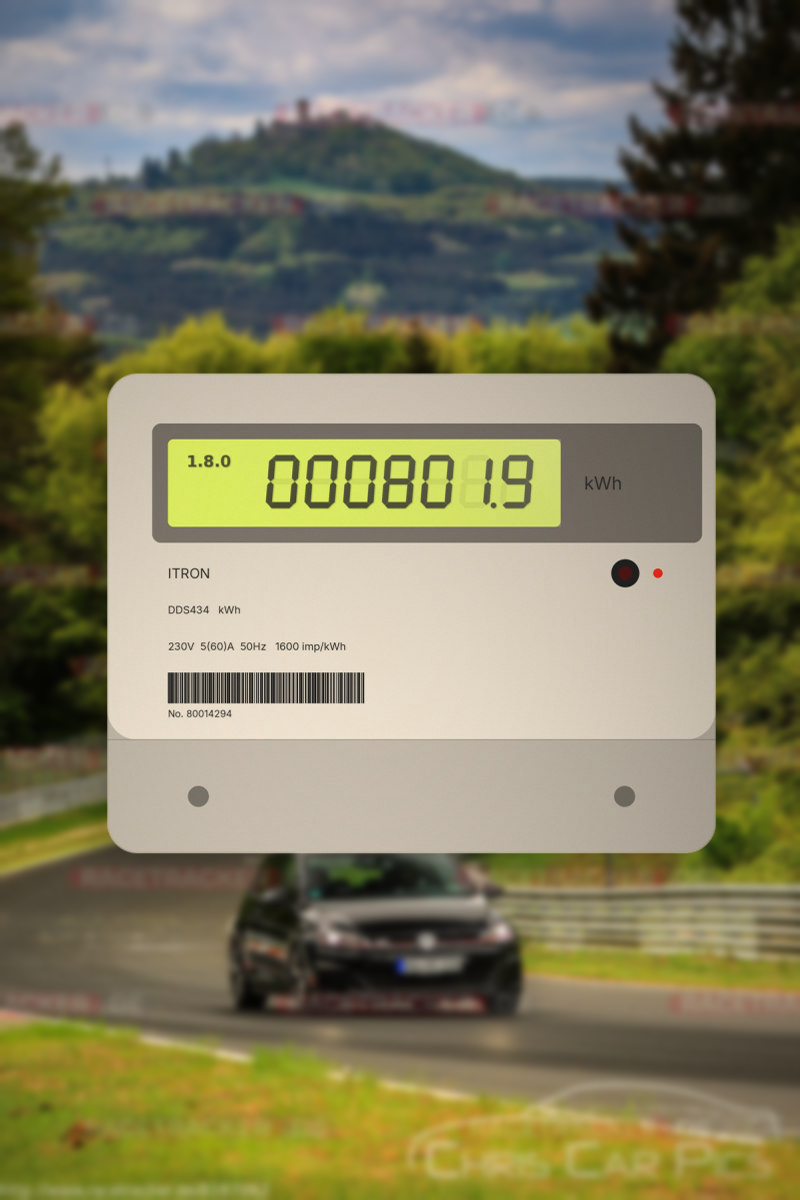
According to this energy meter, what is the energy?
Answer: 801.9 kWh
